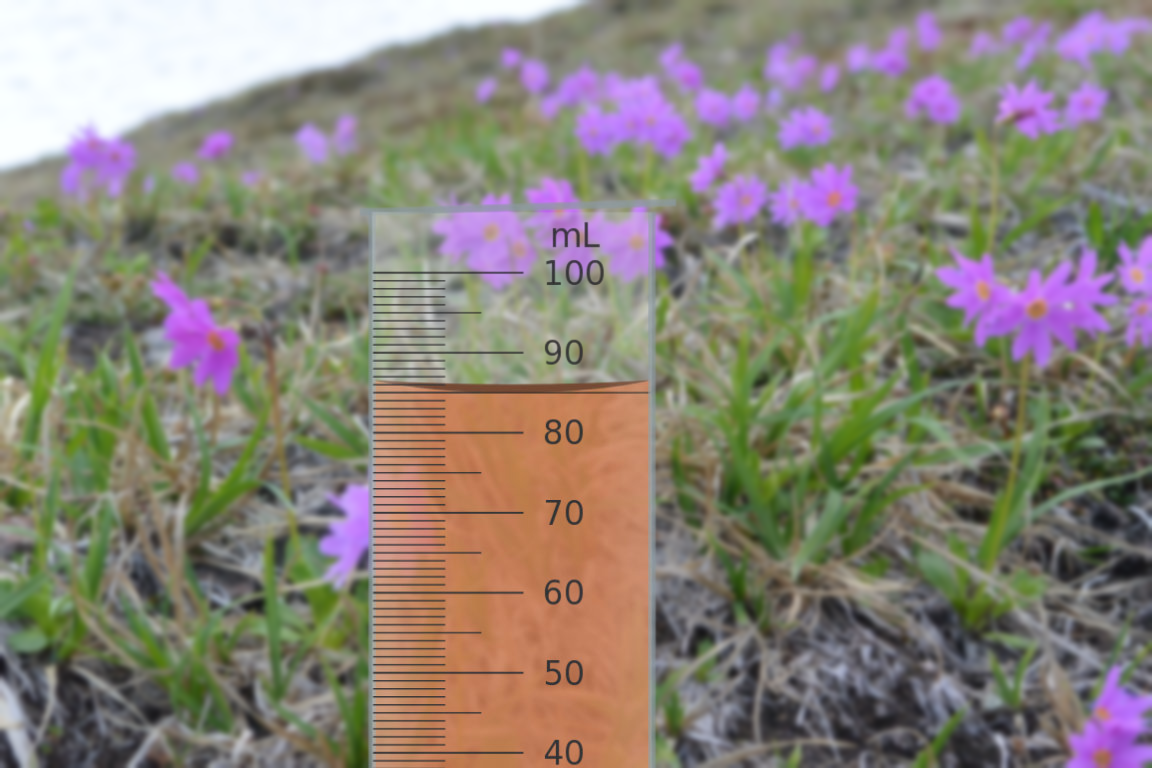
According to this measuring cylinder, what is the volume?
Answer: 85 mL
